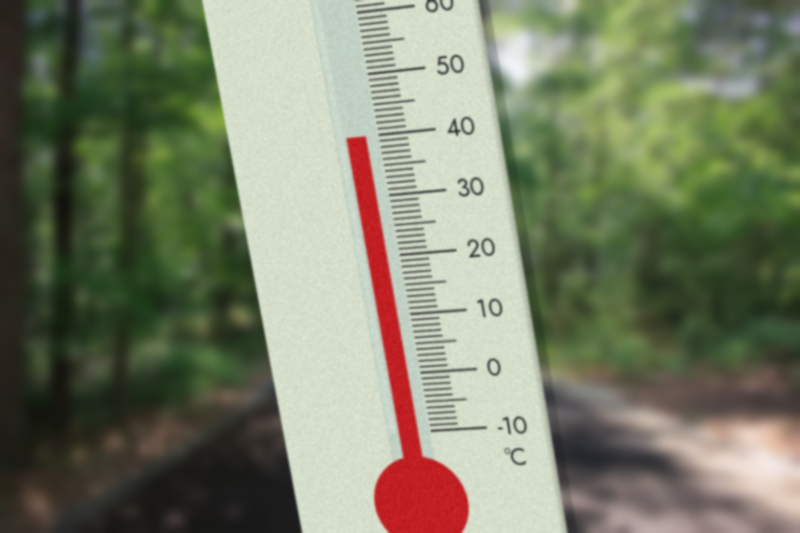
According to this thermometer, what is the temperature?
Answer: 40 °C
